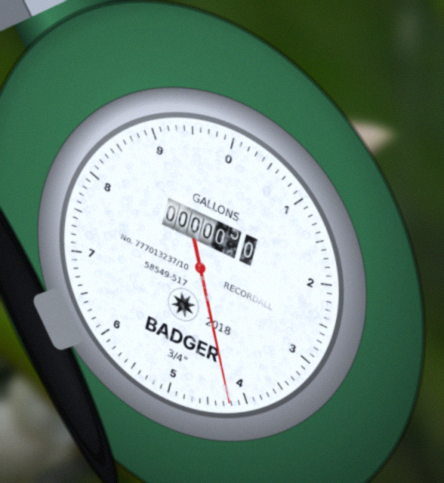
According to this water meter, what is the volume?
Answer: 54.2 gal
